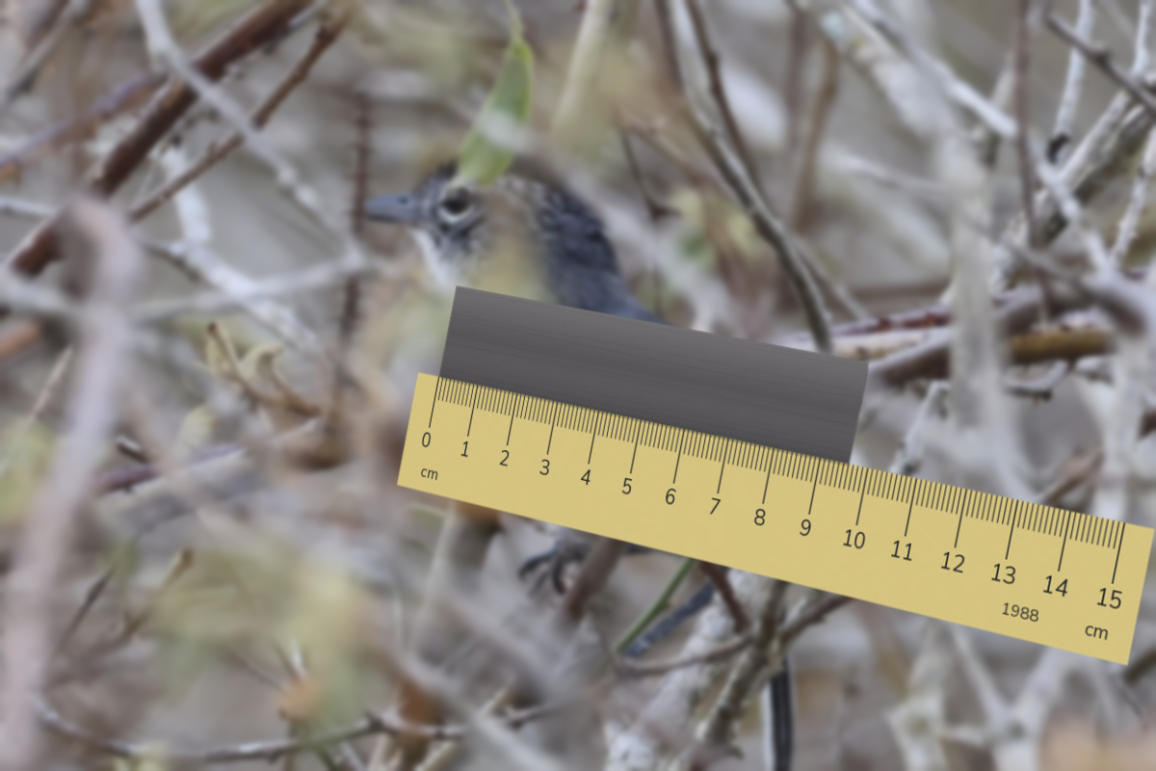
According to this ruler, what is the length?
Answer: 9.6 cm
